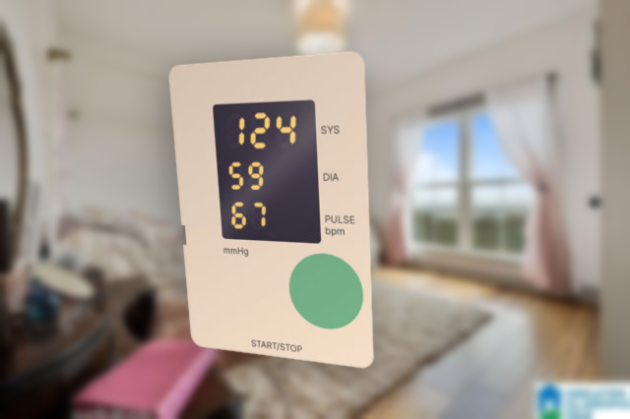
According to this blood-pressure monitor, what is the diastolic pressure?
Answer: 59 mmHg
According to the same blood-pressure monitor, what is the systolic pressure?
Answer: 124 mmHg
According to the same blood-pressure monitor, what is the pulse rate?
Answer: 67 bpm
